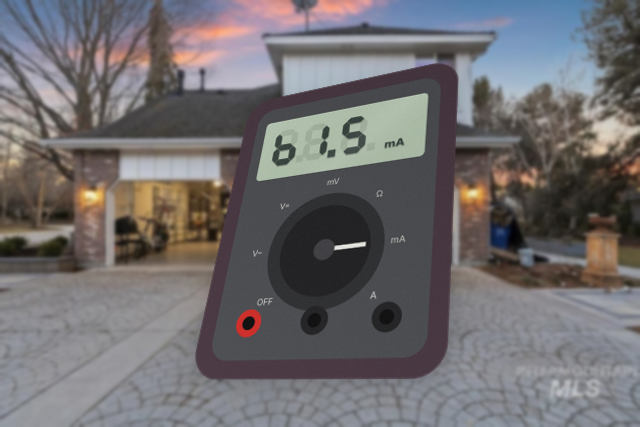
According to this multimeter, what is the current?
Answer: 61.5 mA
